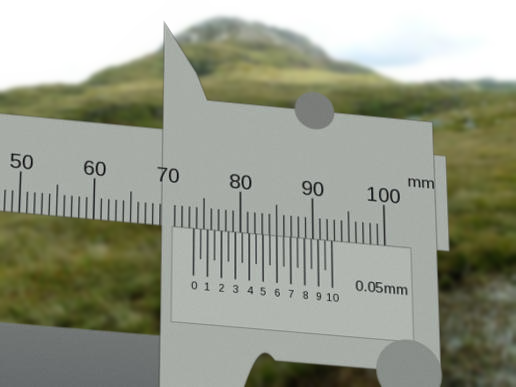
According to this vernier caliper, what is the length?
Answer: 73.6 mm
